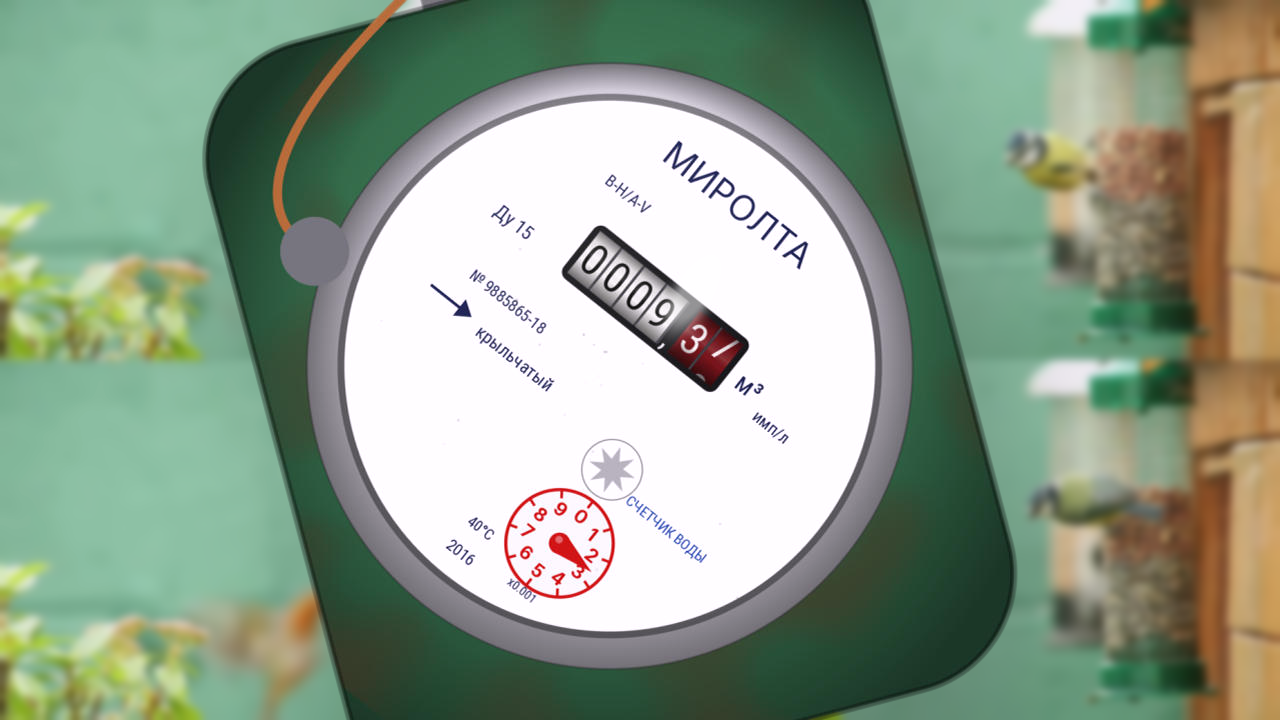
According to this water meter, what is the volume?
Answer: 9.372 m³
